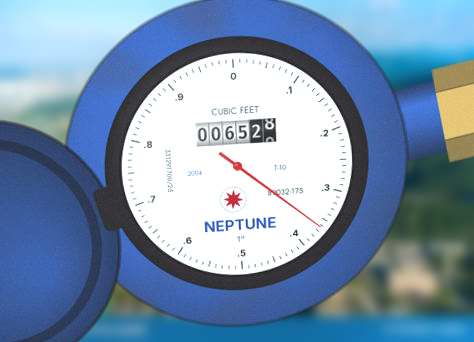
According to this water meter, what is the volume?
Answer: 6528.36 ft³
